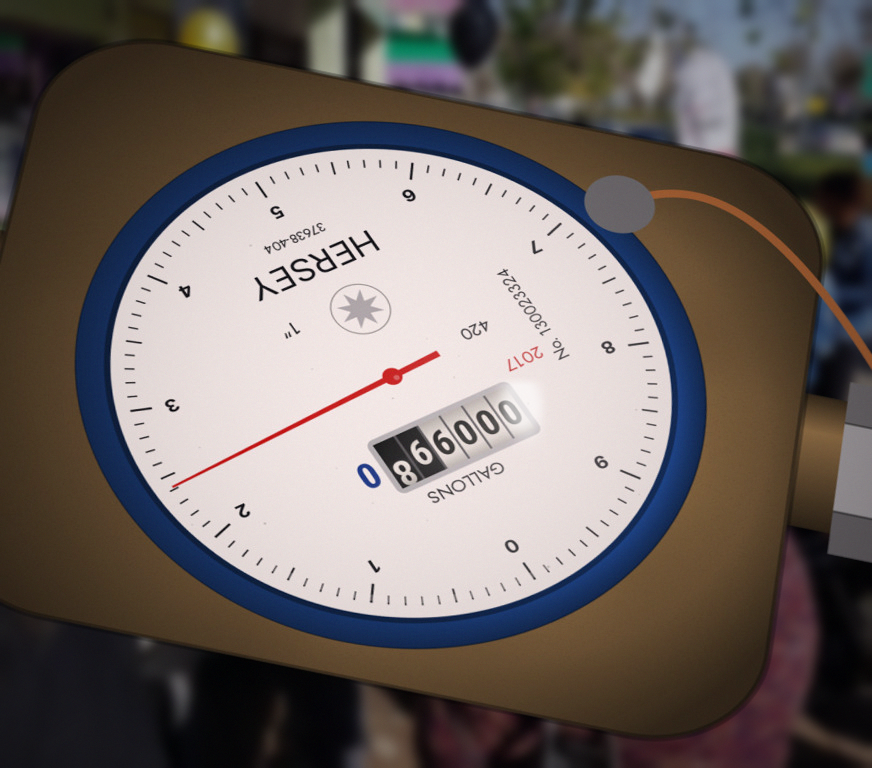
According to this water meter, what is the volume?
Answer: 9982.4 gal
